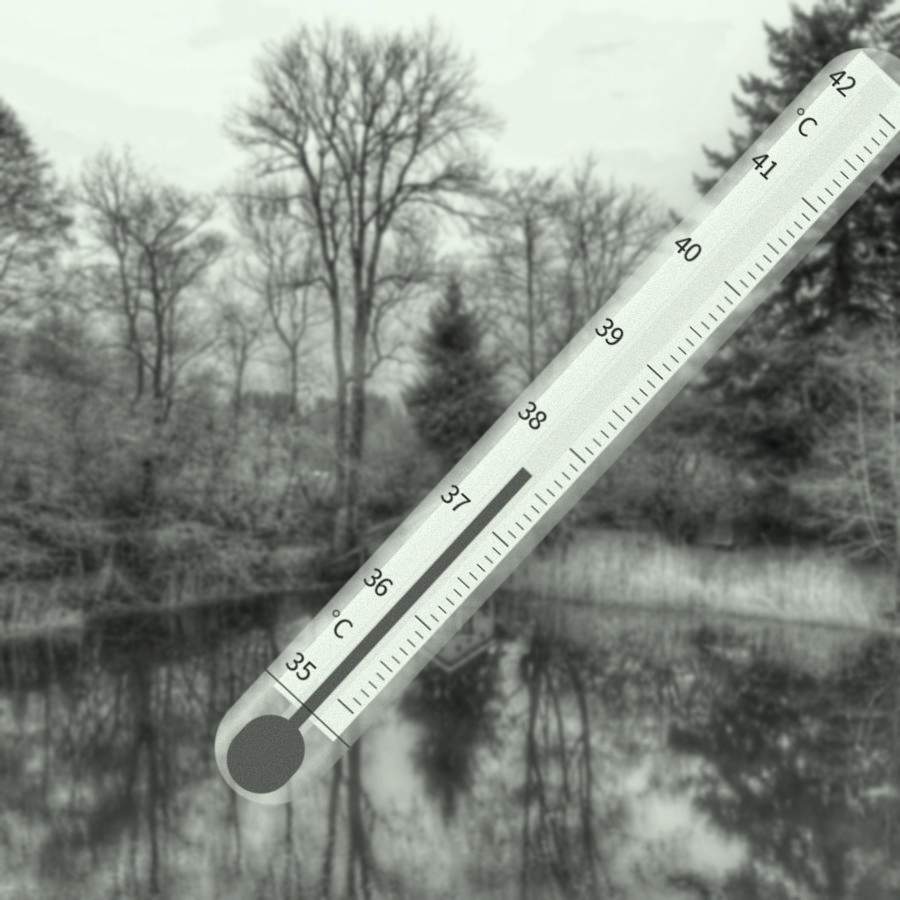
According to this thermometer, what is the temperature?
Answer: 37.6 °C
